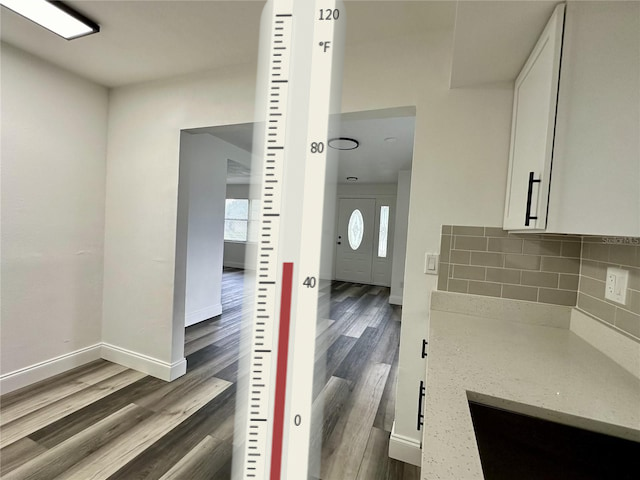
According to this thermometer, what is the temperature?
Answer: 46 °F
